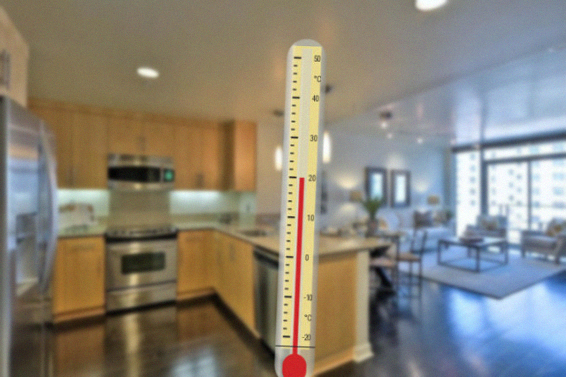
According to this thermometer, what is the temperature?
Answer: 20 °C
